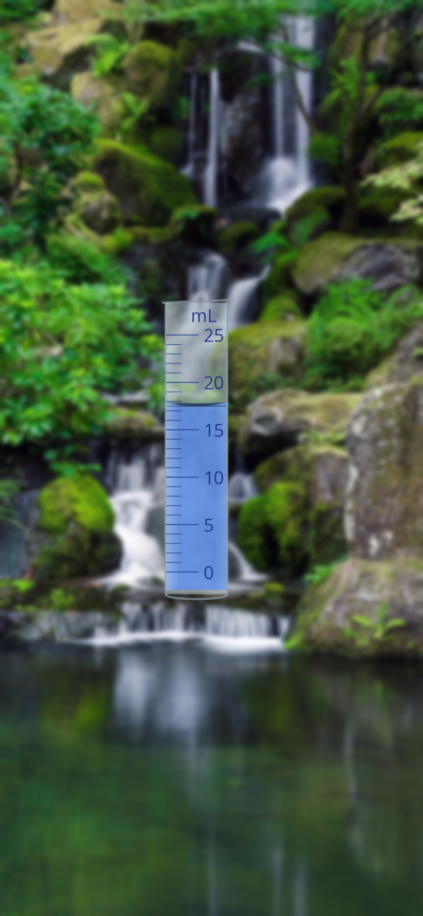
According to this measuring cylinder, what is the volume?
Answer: 17.5 mL
